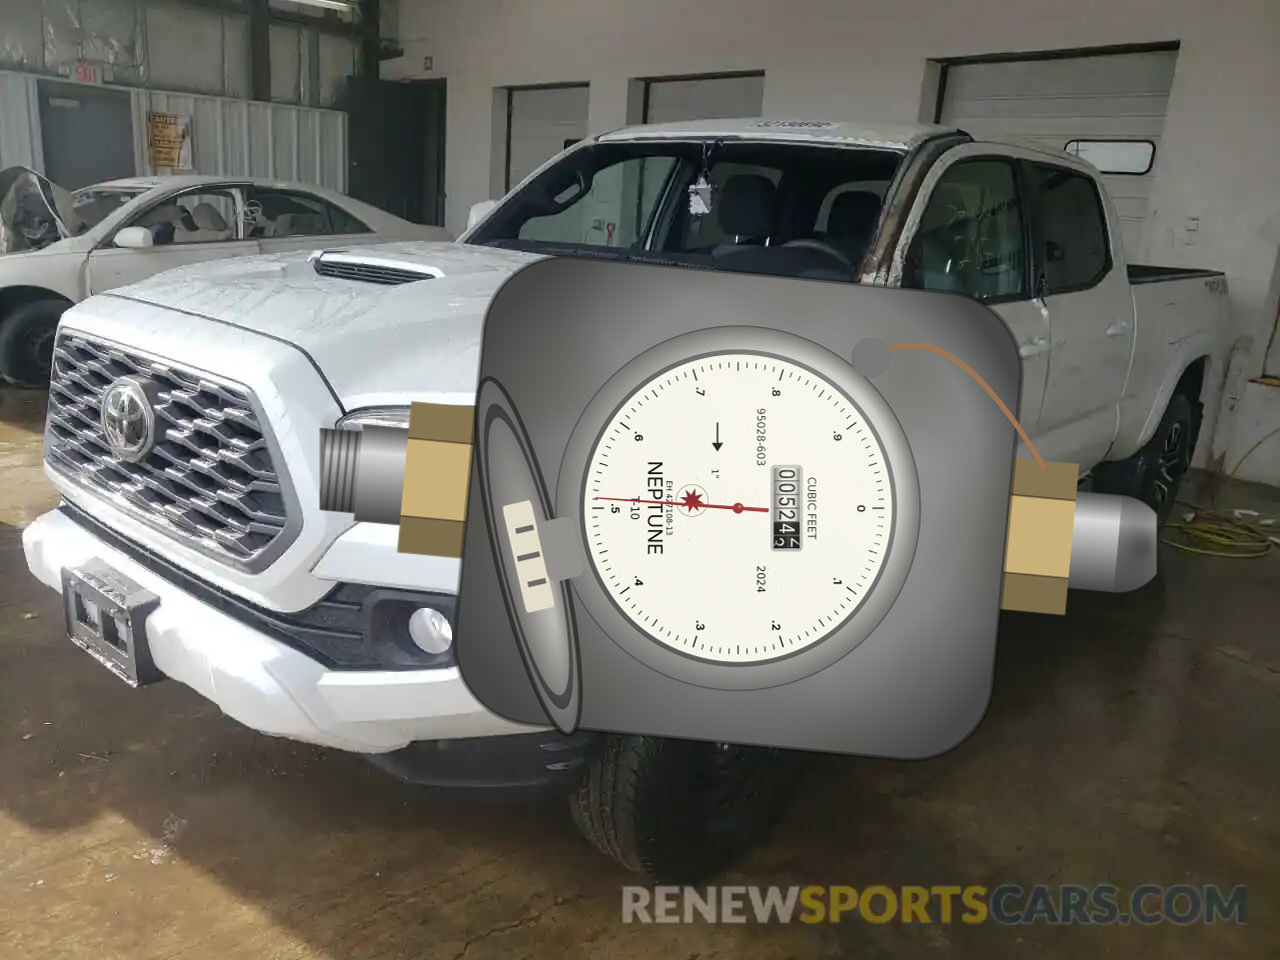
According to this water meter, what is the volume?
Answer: 5242.51 ft³
